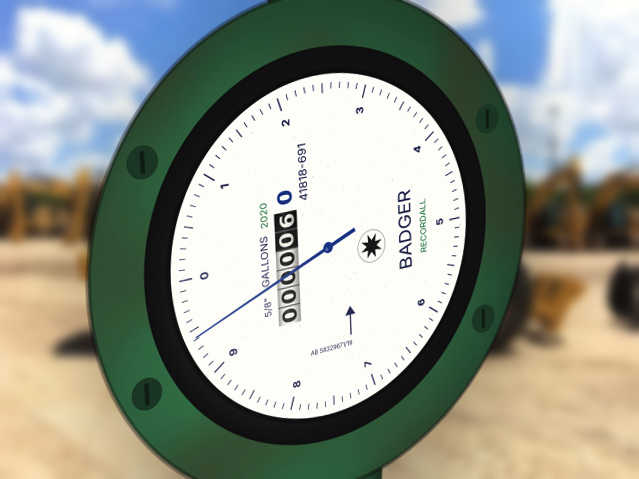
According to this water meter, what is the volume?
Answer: 59.4 gal
